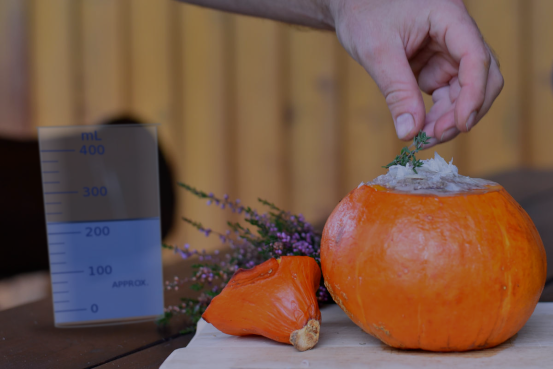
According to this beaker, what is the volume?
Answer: 225 mL
